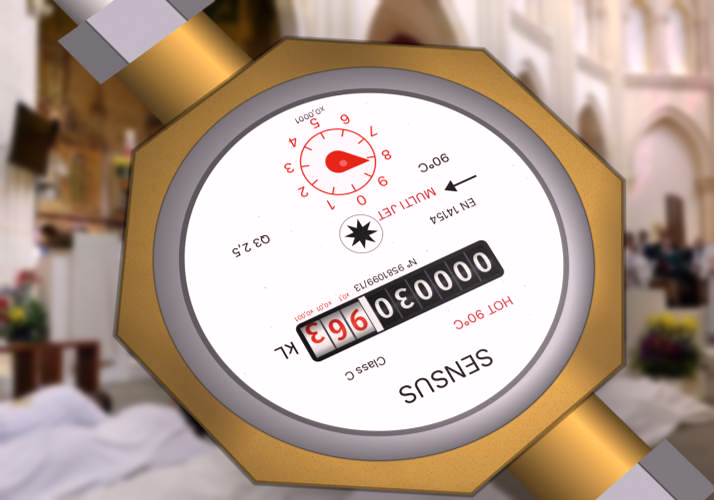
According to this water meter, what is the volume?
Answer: 30.9628 kL
